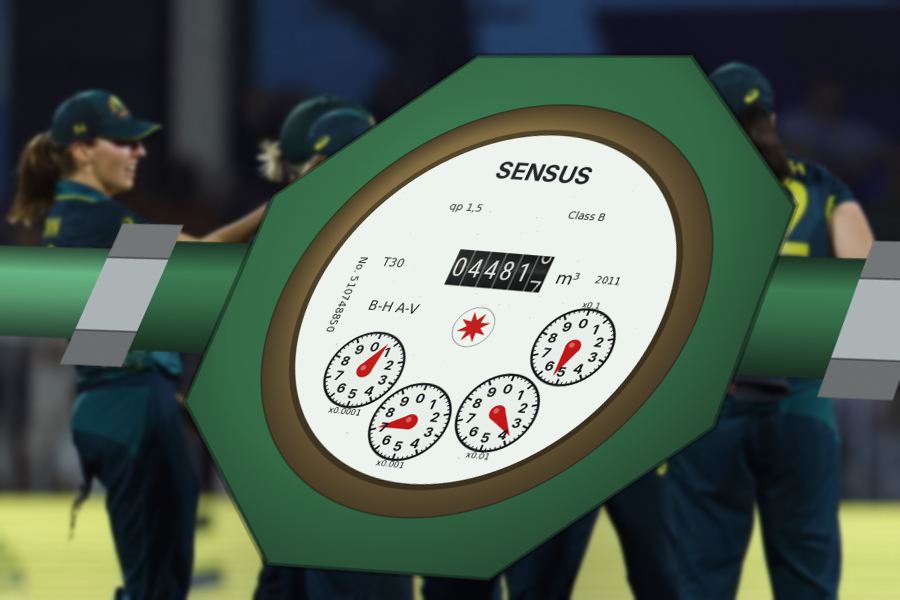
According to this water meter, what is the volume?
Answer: 44816.5370 m³
